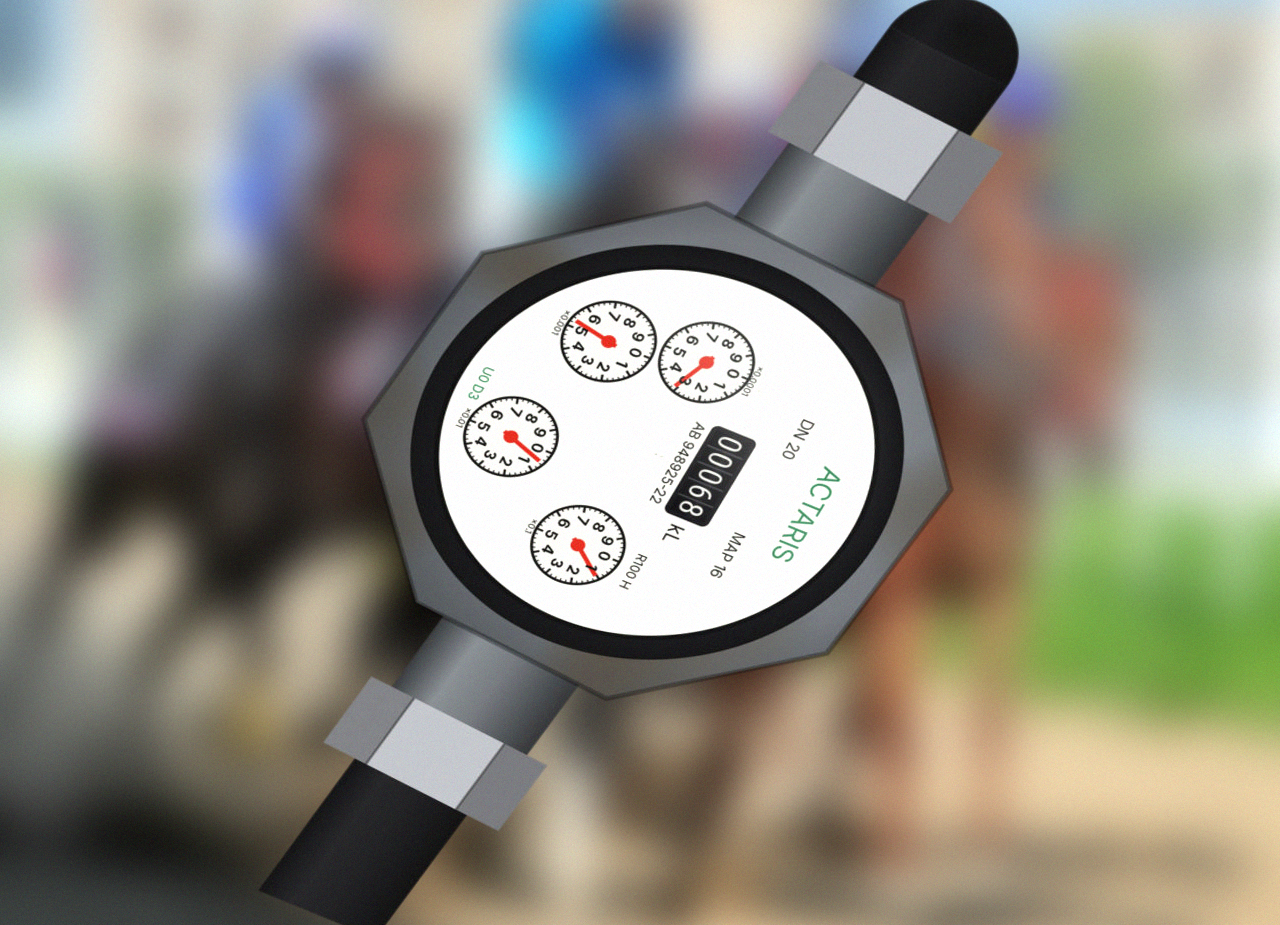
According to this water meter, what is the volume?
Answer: 68.1053 kL
